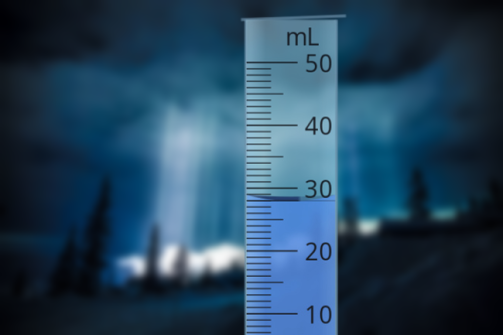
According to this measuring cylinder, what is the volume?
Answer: 28 mL
